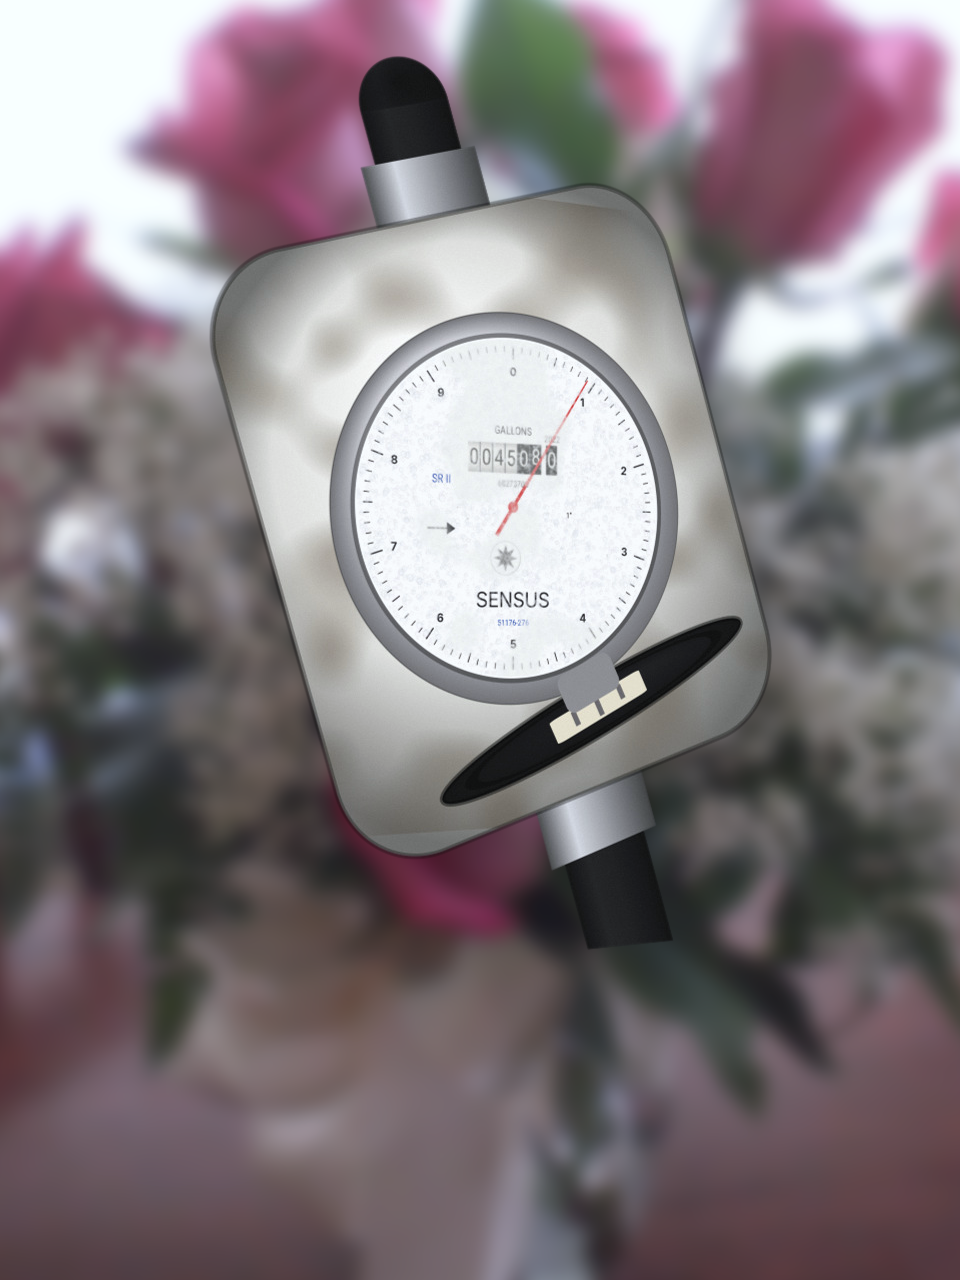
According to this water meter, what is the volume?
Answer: 45080.9 gal
